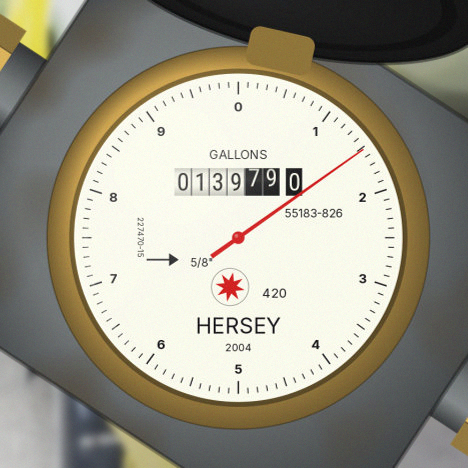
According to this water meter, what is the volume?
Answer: 139791.5 gal
